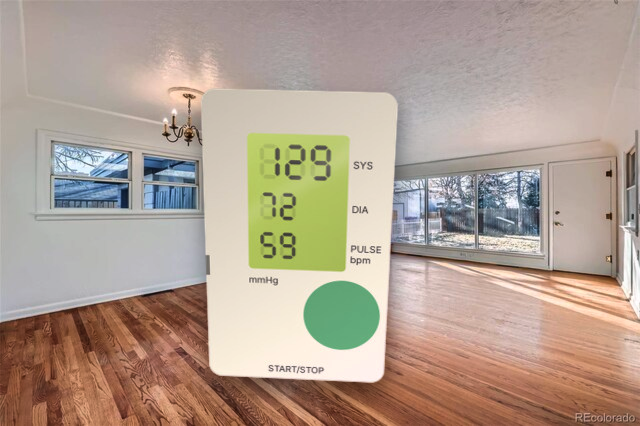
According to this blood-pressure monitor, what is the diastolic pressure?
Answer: 72 mmHg
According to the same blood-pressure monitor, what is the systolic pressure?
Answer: 129 mmHg
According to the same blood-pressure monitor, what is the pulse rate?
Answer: 59 bpm
